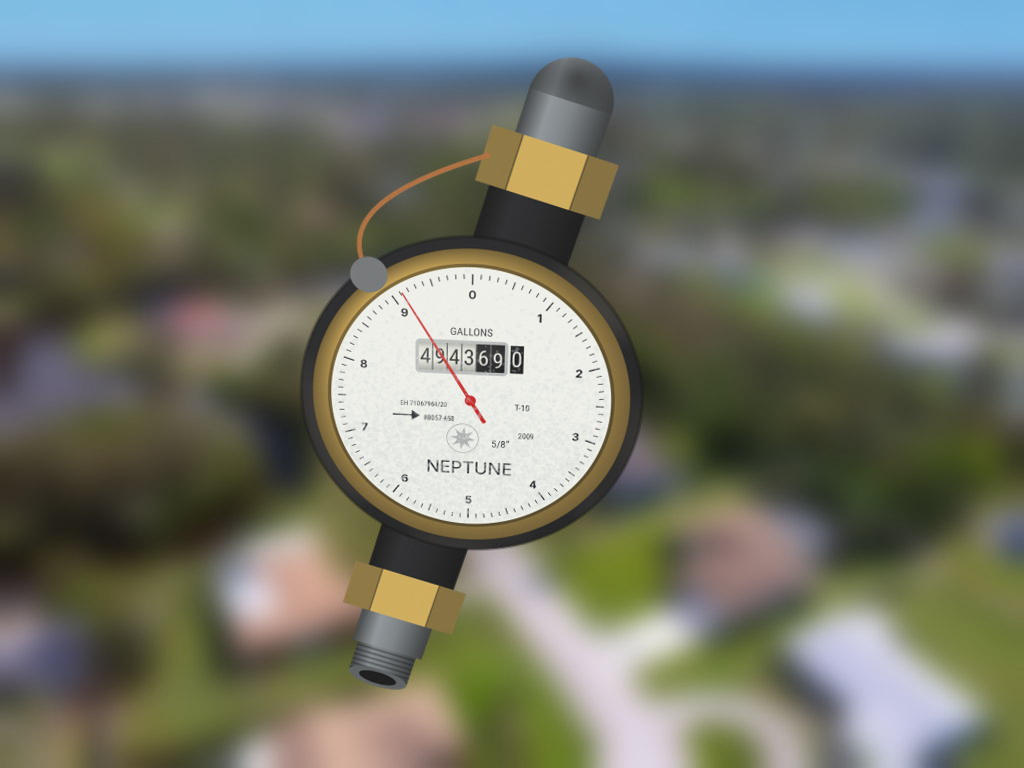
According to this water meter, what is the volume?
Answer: 4943689.1 gal
